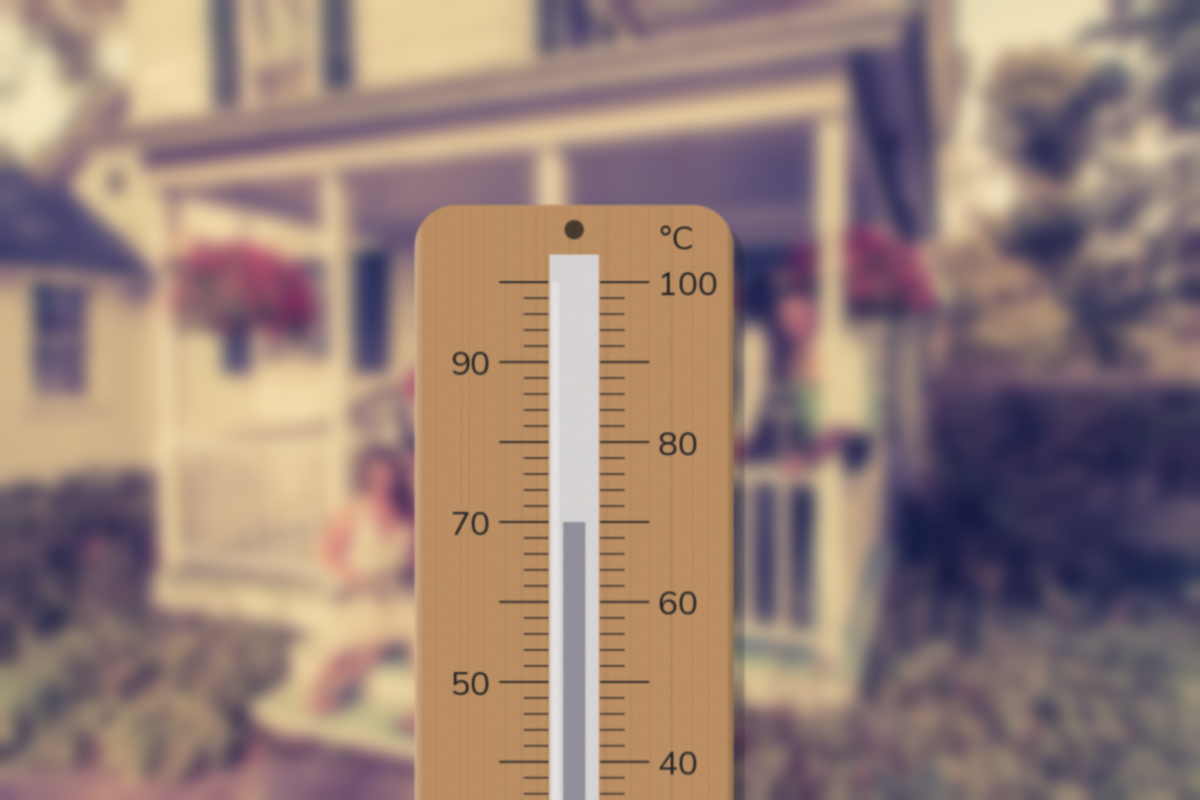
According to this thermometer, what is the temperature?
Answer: 70 °C
